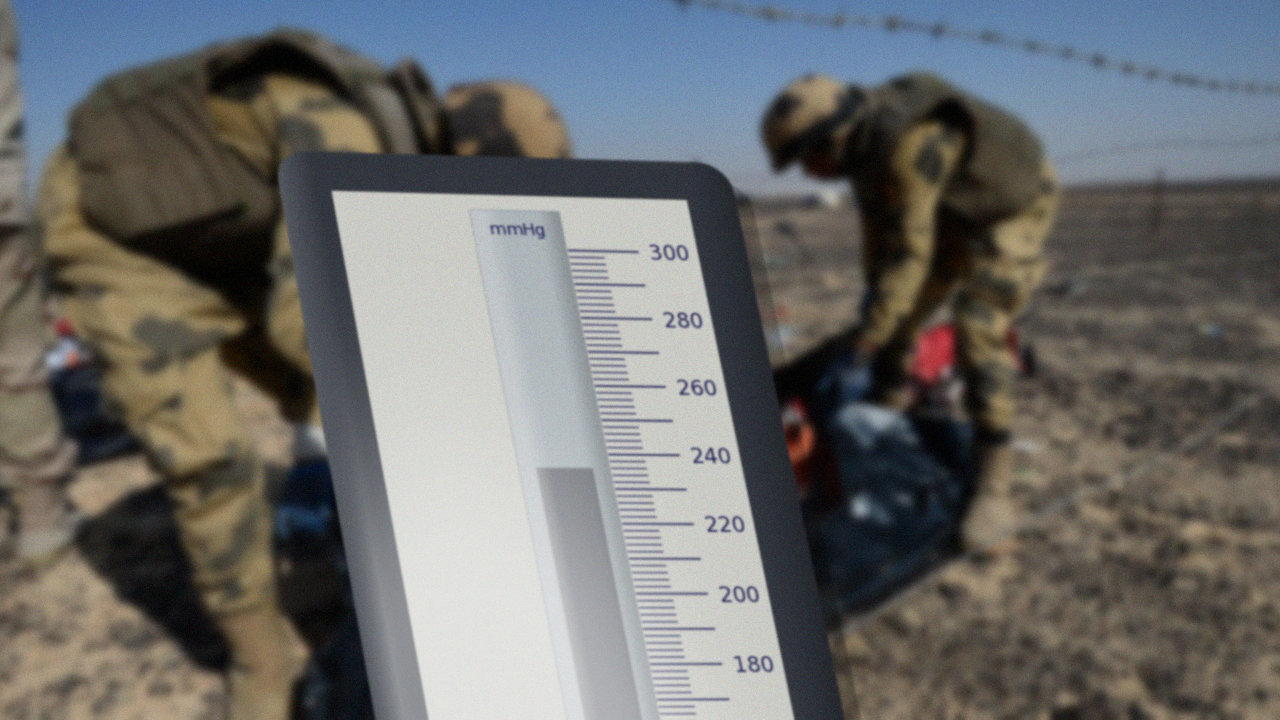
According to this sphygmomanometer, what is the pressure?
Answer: 236 mmHg
